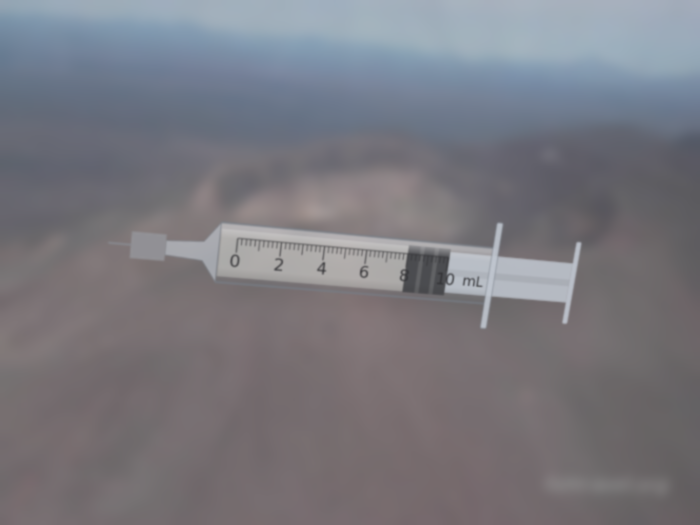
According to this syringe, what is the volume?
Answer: 8 mL
